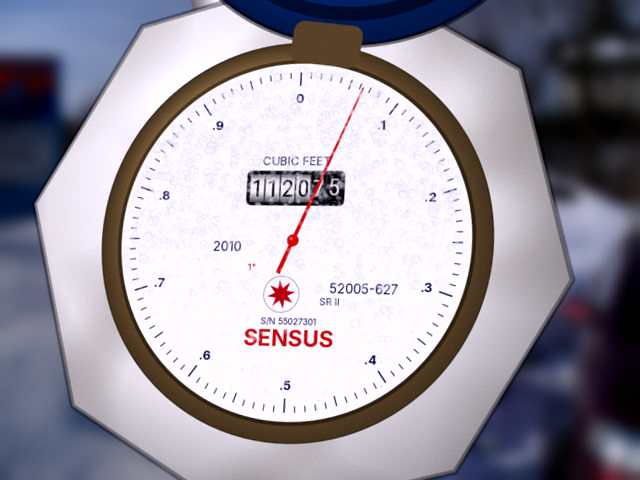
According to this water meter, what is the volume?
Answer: 112075.06 ft³
